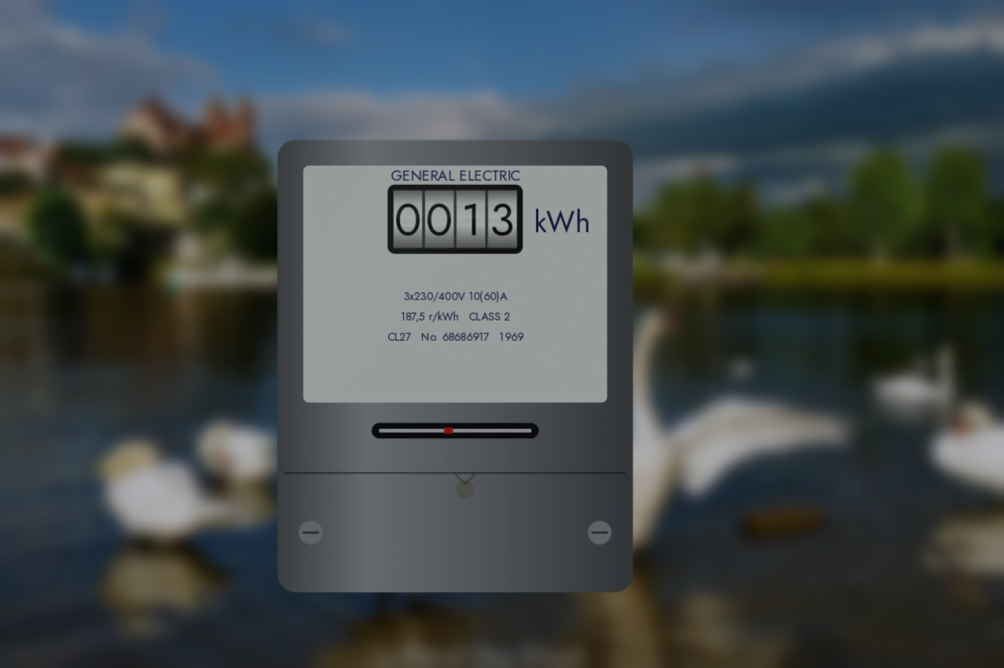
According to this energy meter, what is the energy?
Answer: 13 kWh
